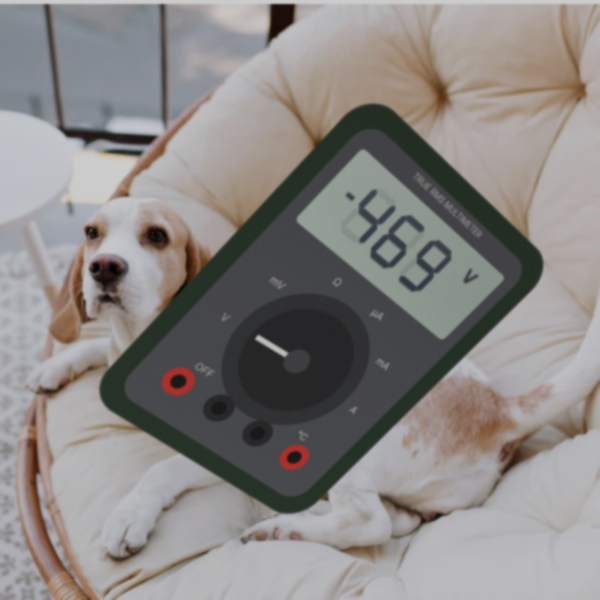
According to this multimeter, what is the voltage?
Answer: -469 V
